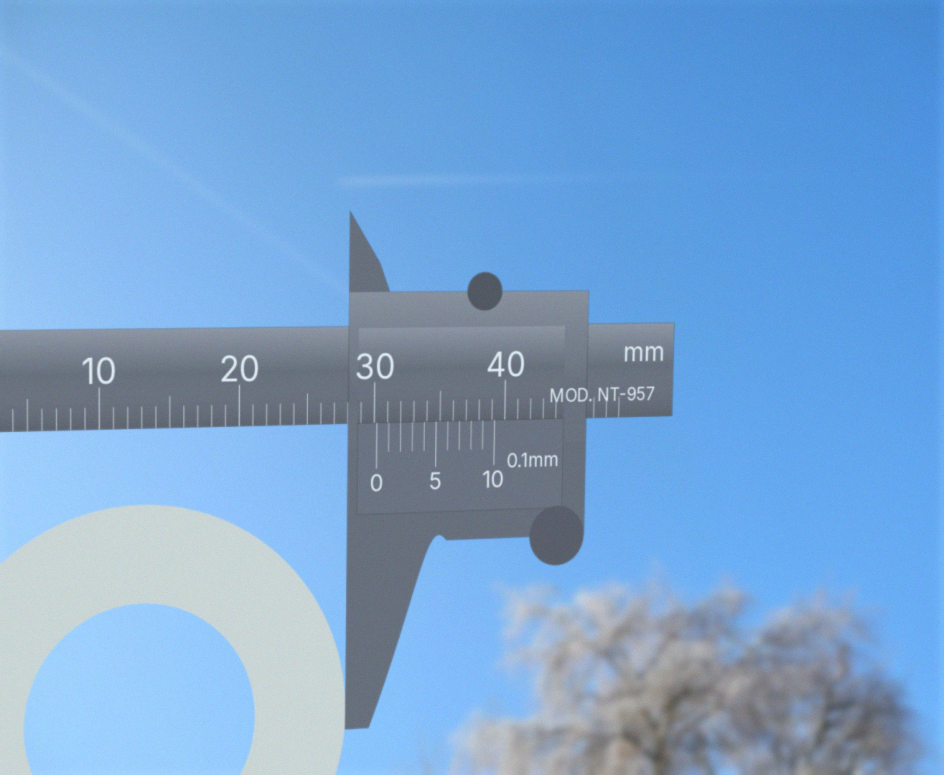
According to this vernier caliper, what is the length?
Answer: 30.2 mm
